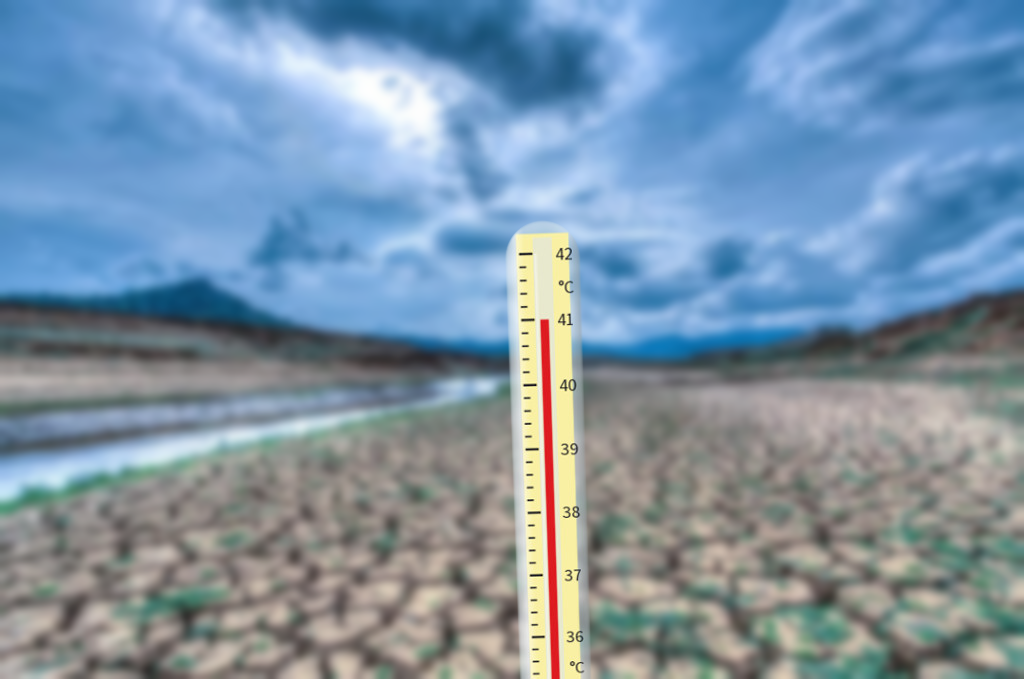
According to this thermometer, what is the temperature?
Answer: 41 °C
